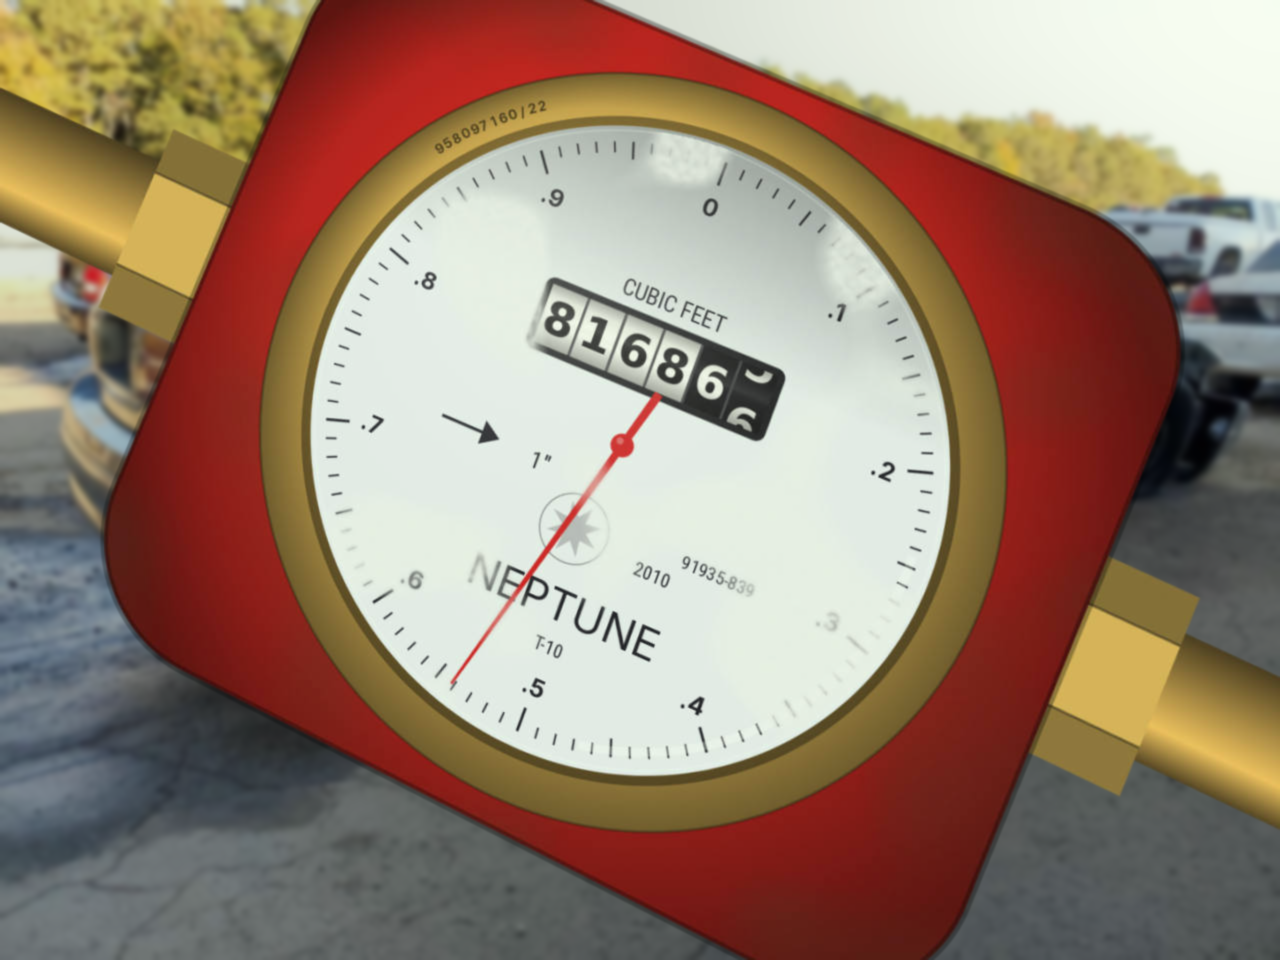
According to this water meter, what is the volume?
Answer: 816865.54 ft³
